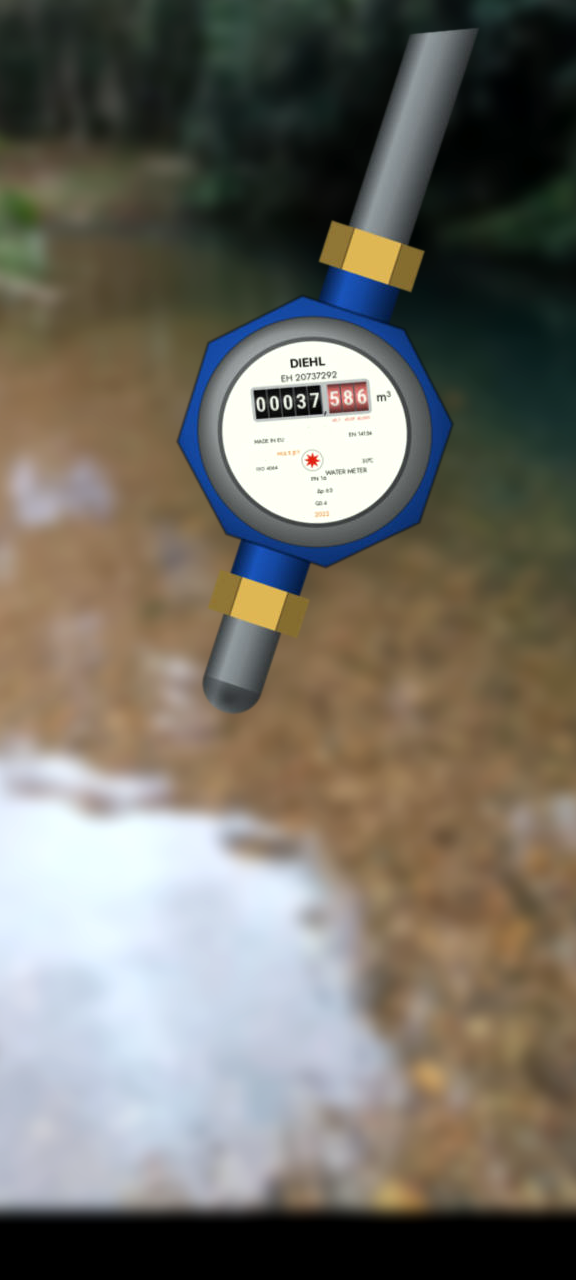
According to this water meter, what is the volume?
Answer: 37.586 m³
